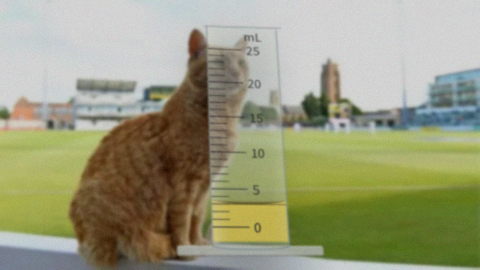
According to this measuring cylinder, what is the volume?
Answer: 3 mL
